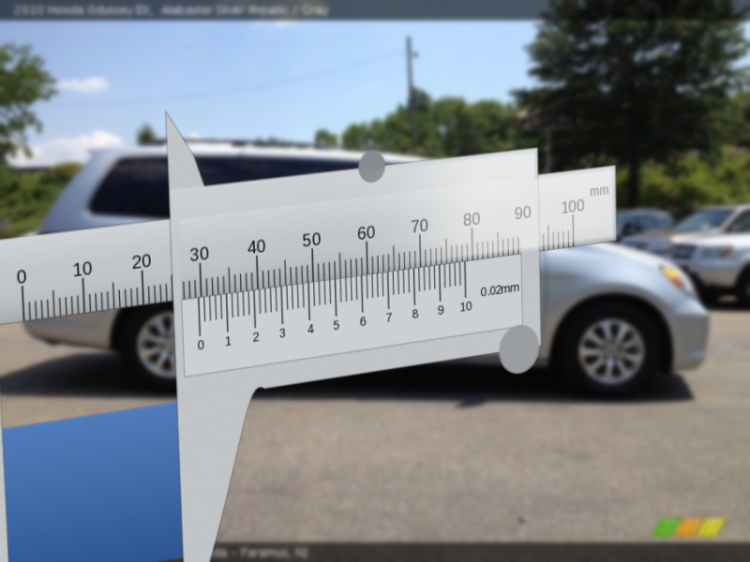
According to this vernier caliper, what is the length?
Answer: 29.5 mm
